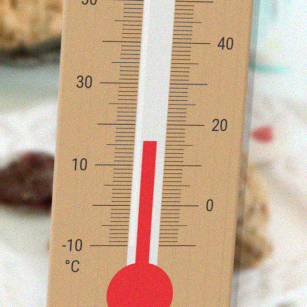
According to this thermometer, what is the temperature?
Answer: 16 °C
